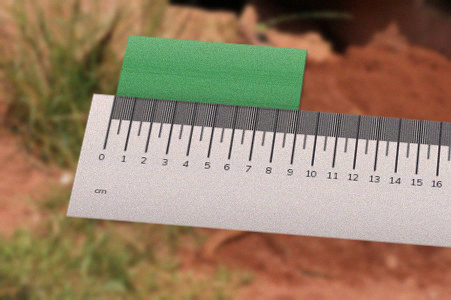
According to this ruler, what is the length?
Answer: 9 cm
